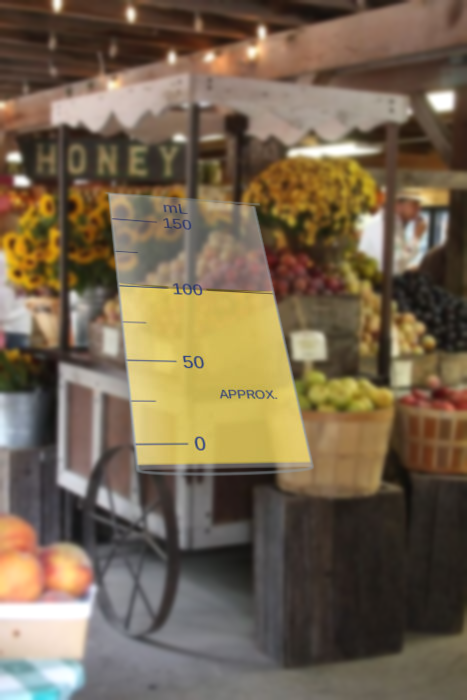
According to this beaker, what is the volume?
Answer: 100 mL
